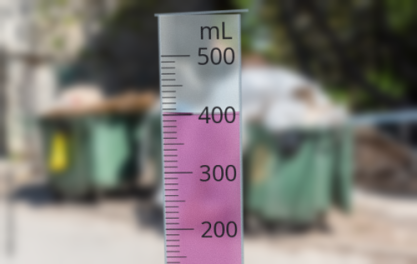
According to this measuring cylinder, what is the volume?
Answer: 400 mL
